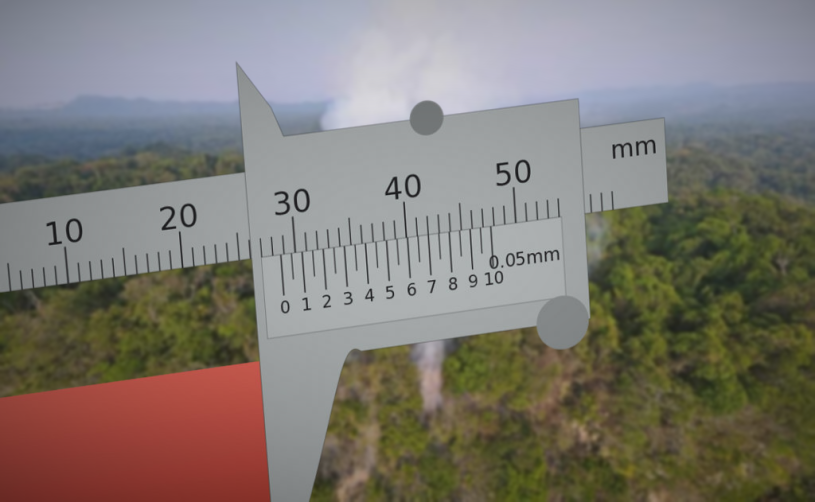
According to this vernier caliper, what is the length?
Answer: 28.7 mm
